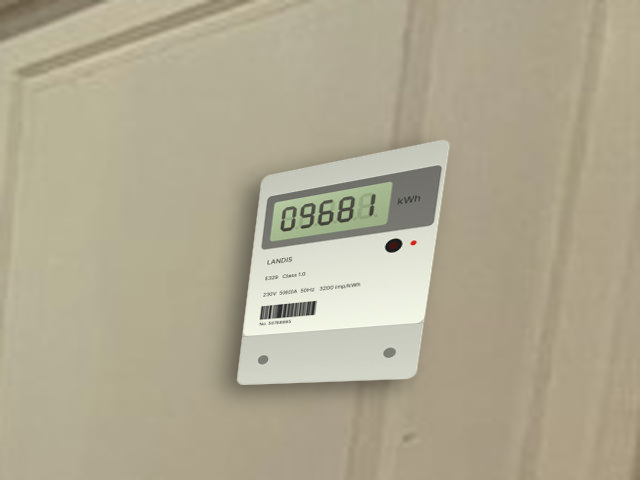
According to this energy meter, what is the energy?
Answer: 9681 kWh
